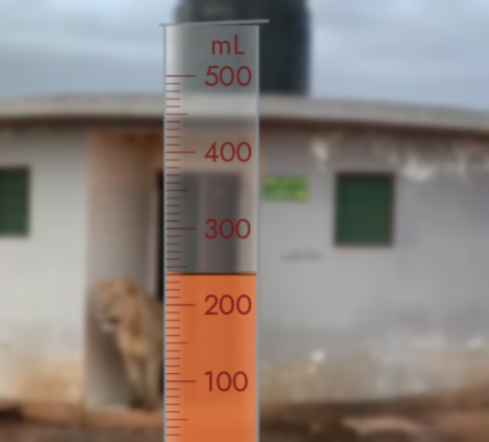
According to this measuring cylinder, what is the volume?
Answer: 240 mL
